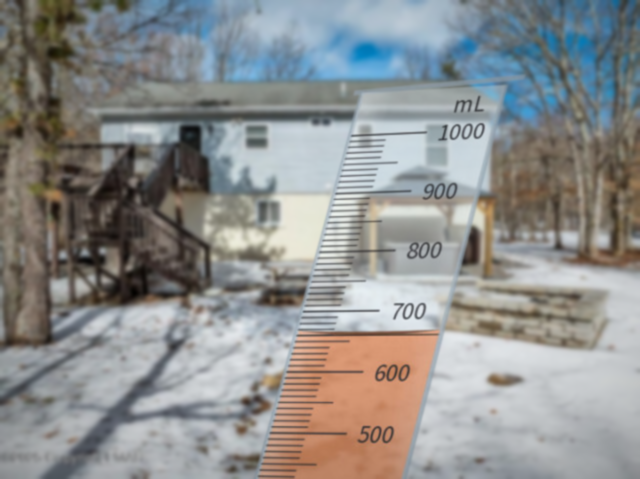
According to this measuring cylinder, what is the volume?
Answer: 660 mL
